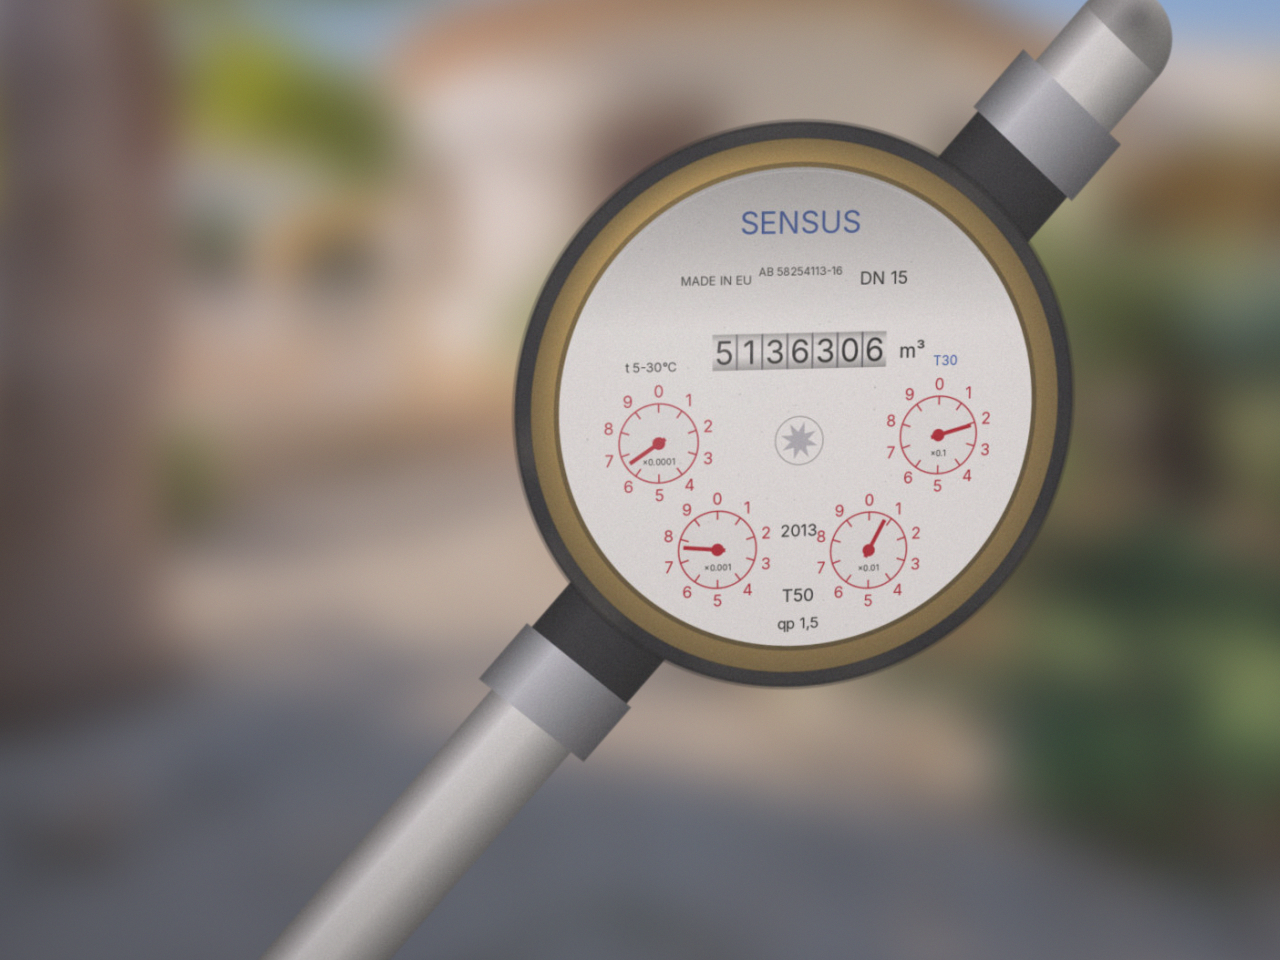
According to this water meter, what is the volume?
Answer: 5136306.2076 m³
